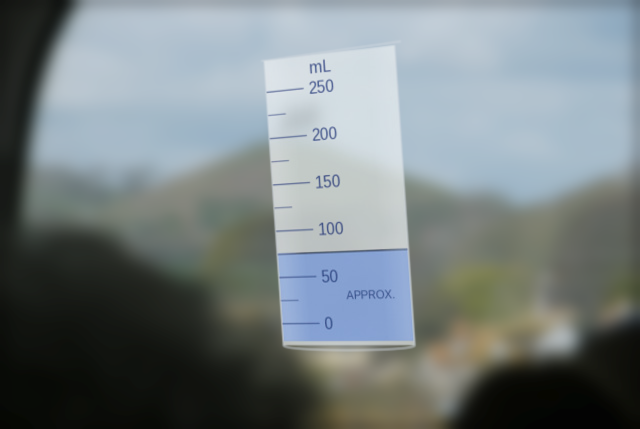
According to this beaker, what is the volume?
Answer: 75 mL
